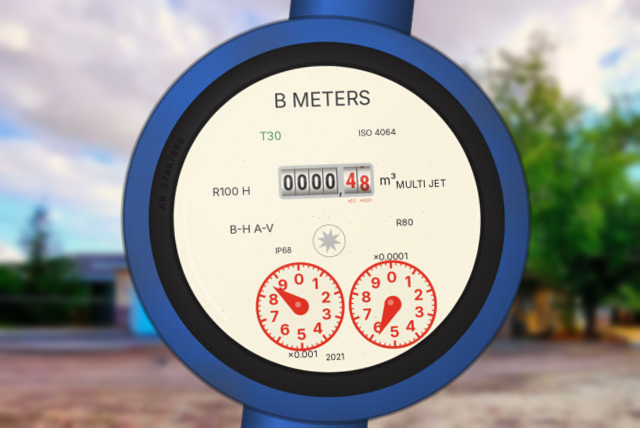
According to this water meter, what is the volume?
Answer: 0.4785 m³
